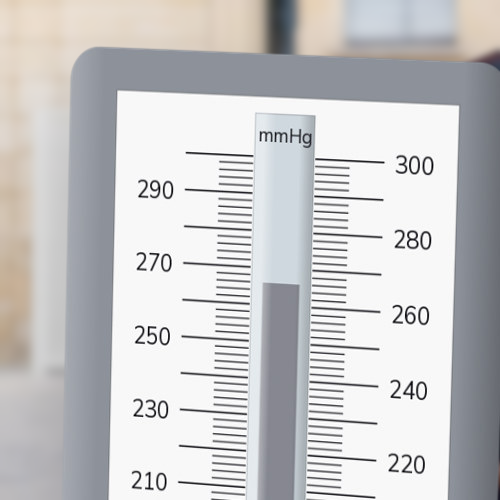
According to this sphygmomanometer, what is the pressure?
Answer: 266 mmHg
